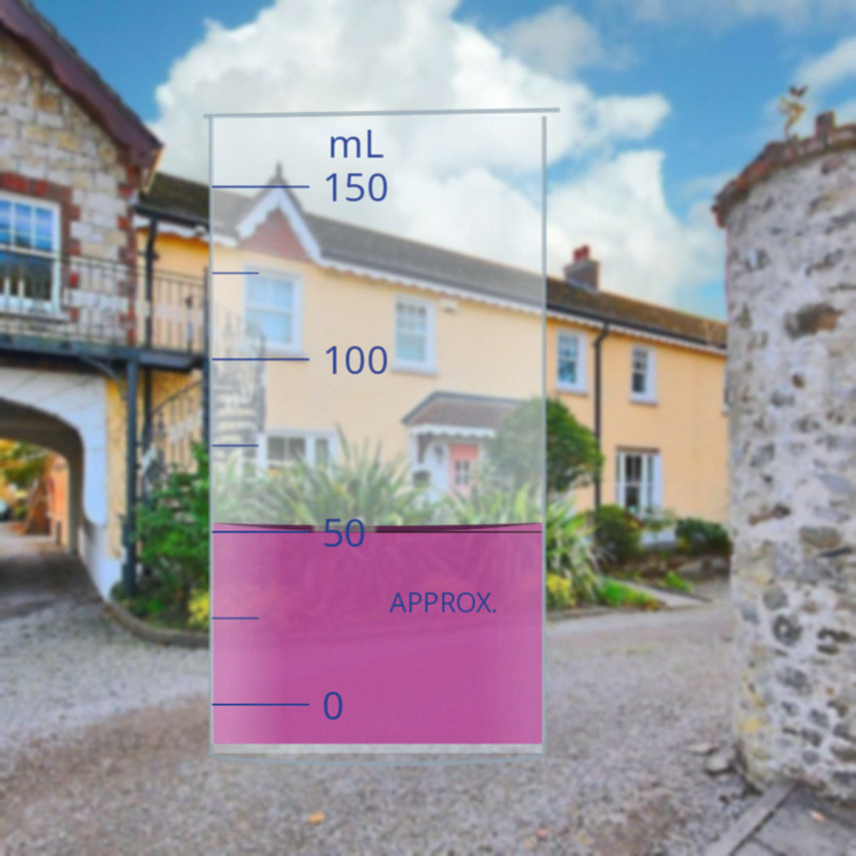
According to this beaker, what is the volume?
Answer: 50 mL
